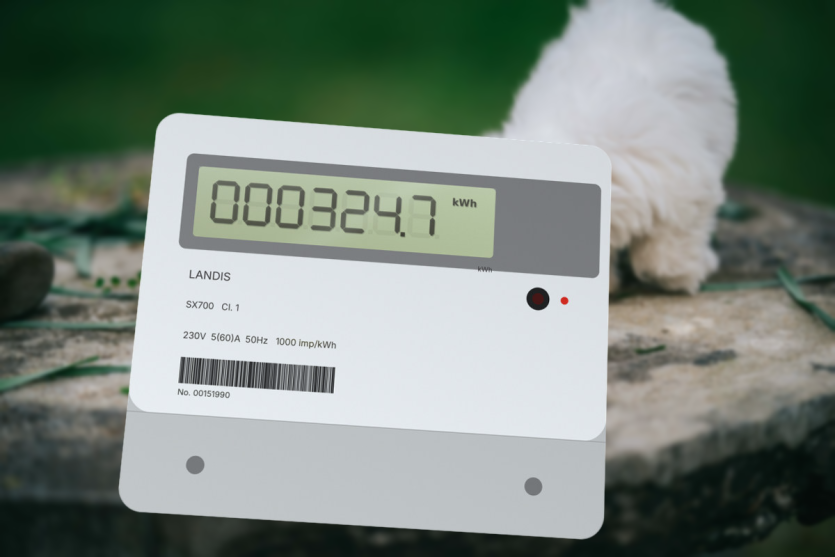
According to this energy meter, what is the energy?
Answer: 324.7 kWh
